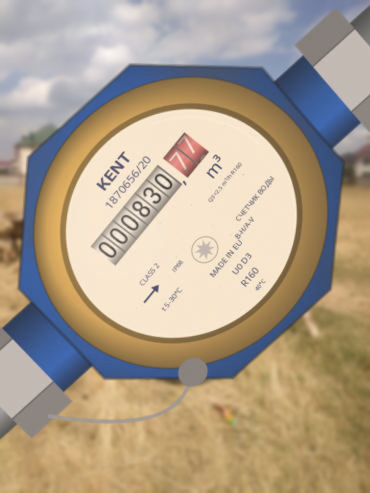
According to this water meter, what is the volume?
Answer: 830.77 m³
